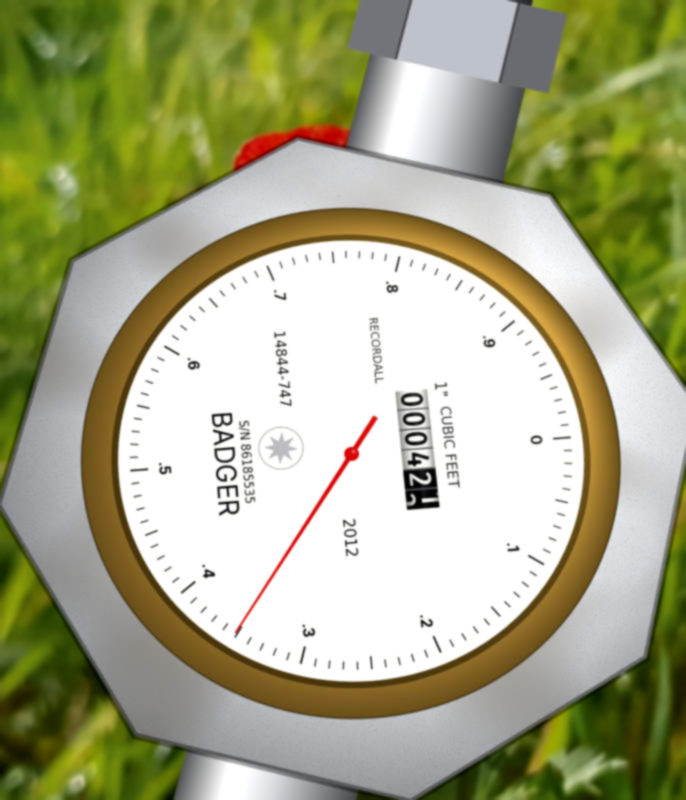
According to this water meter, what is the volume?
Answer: 421.35 ft³
